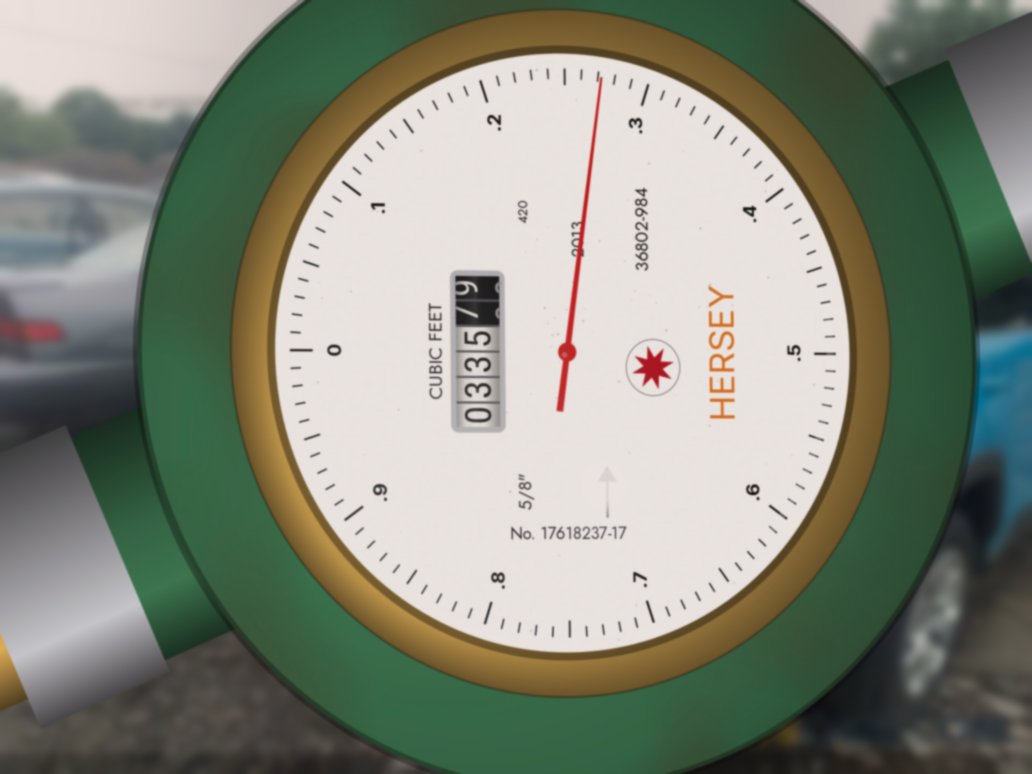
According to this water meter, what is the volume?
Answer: 33579.27 ft³
